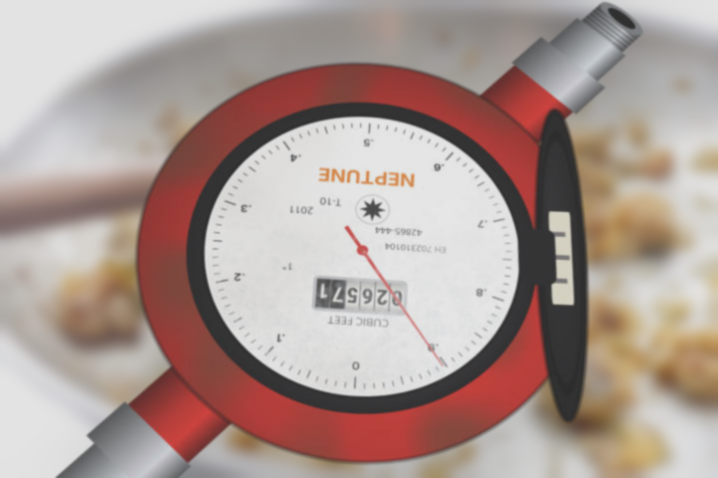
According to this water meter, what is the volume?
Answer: 26570.90 ft³
